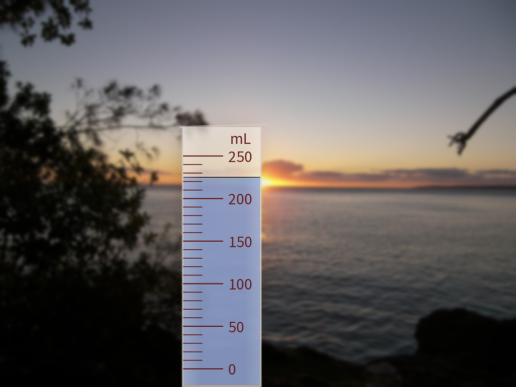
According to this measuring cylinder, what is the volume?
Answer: 225 mL
